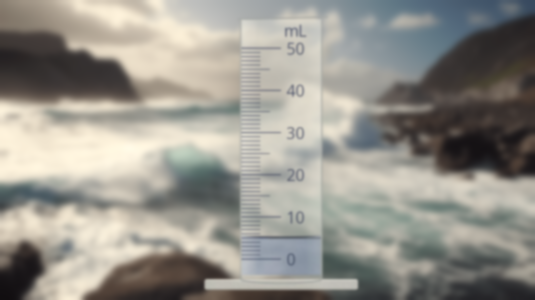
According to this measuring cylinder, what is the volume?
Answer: 5 mL
